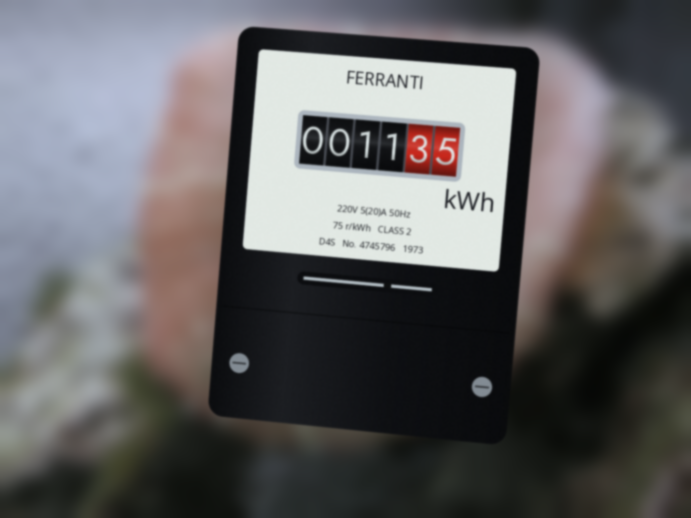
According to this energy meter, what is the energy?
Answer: 11.35 kWh
